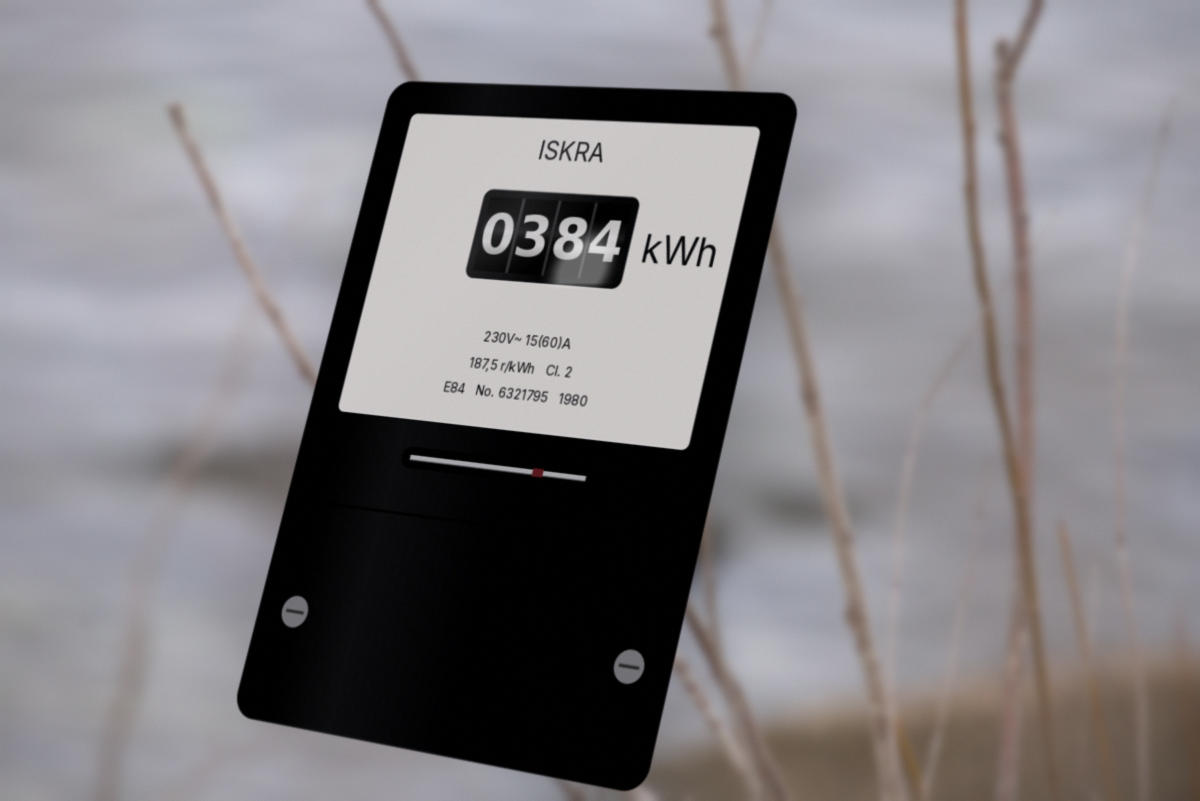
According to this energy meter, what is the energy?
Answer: 384 kWh
